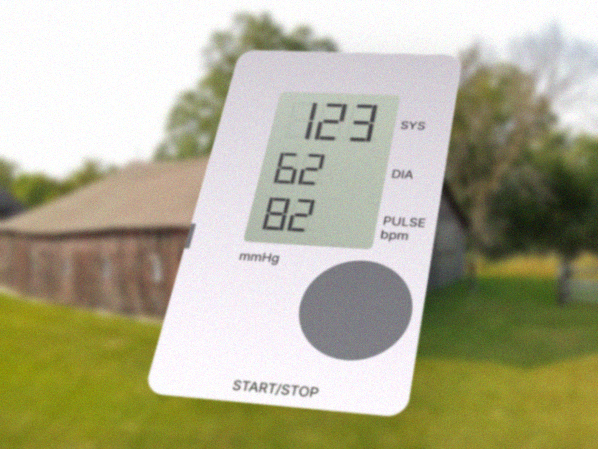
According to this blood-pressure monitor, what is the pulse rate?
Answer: 82 bpm
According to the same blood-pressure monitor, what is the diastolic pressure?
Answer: 62 mmHg
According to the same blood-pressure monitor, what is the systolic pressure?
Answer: 123 mmHg
